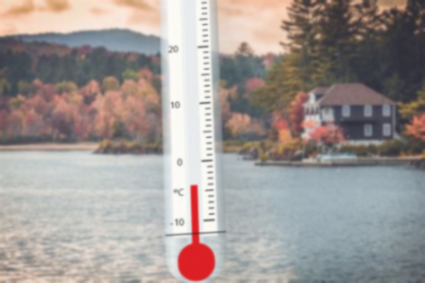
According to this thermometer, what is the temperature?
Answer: -4 °C
